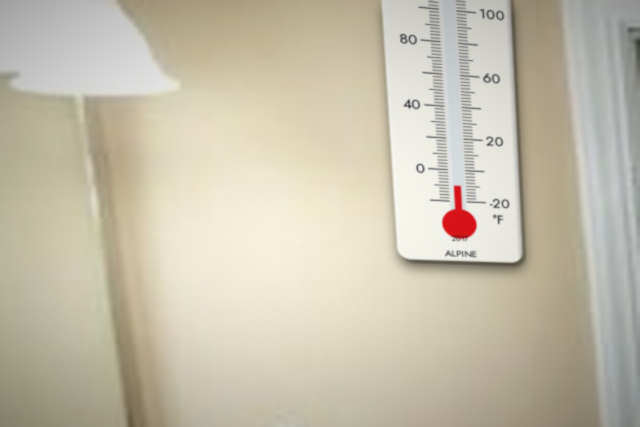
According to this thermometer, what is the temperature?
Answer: -10 °F
